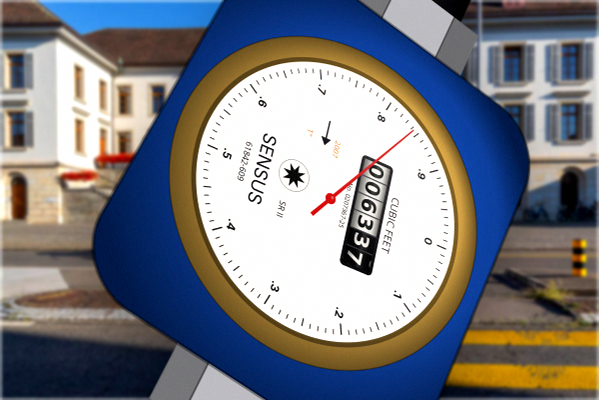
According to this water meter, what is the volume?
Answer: 6336.84 ft³
